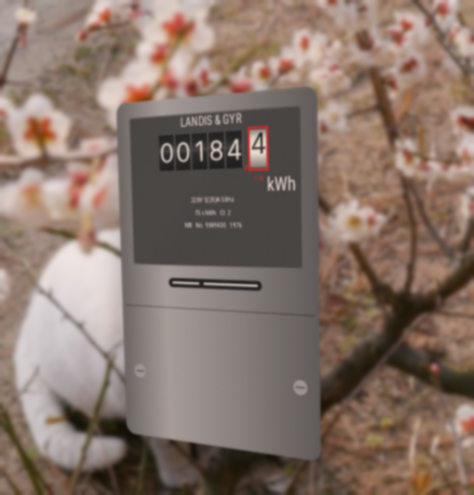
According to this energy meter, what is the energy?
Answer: 184.4 kWh
